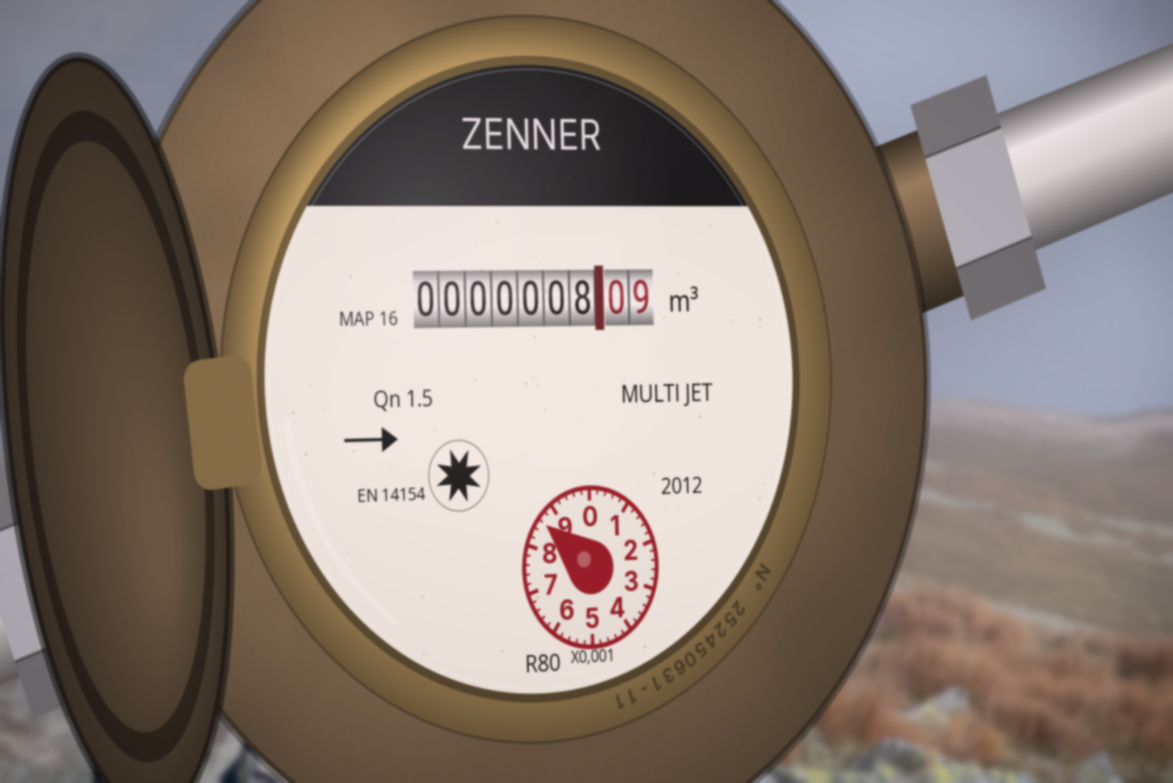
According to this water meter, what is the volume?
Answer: 8.098 m³
